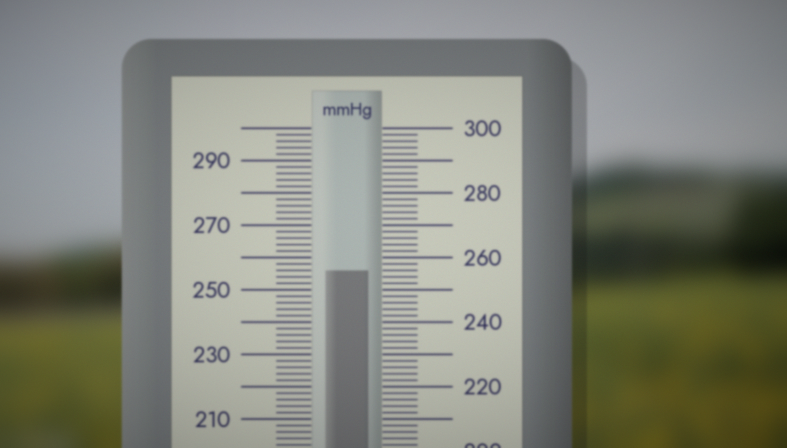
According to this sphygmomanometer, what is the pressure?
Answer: 256 mmHg
